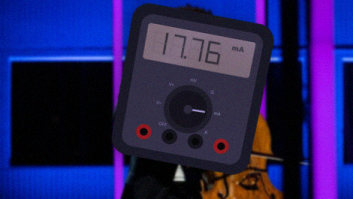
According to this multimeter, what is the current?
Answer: 17.76 mA
